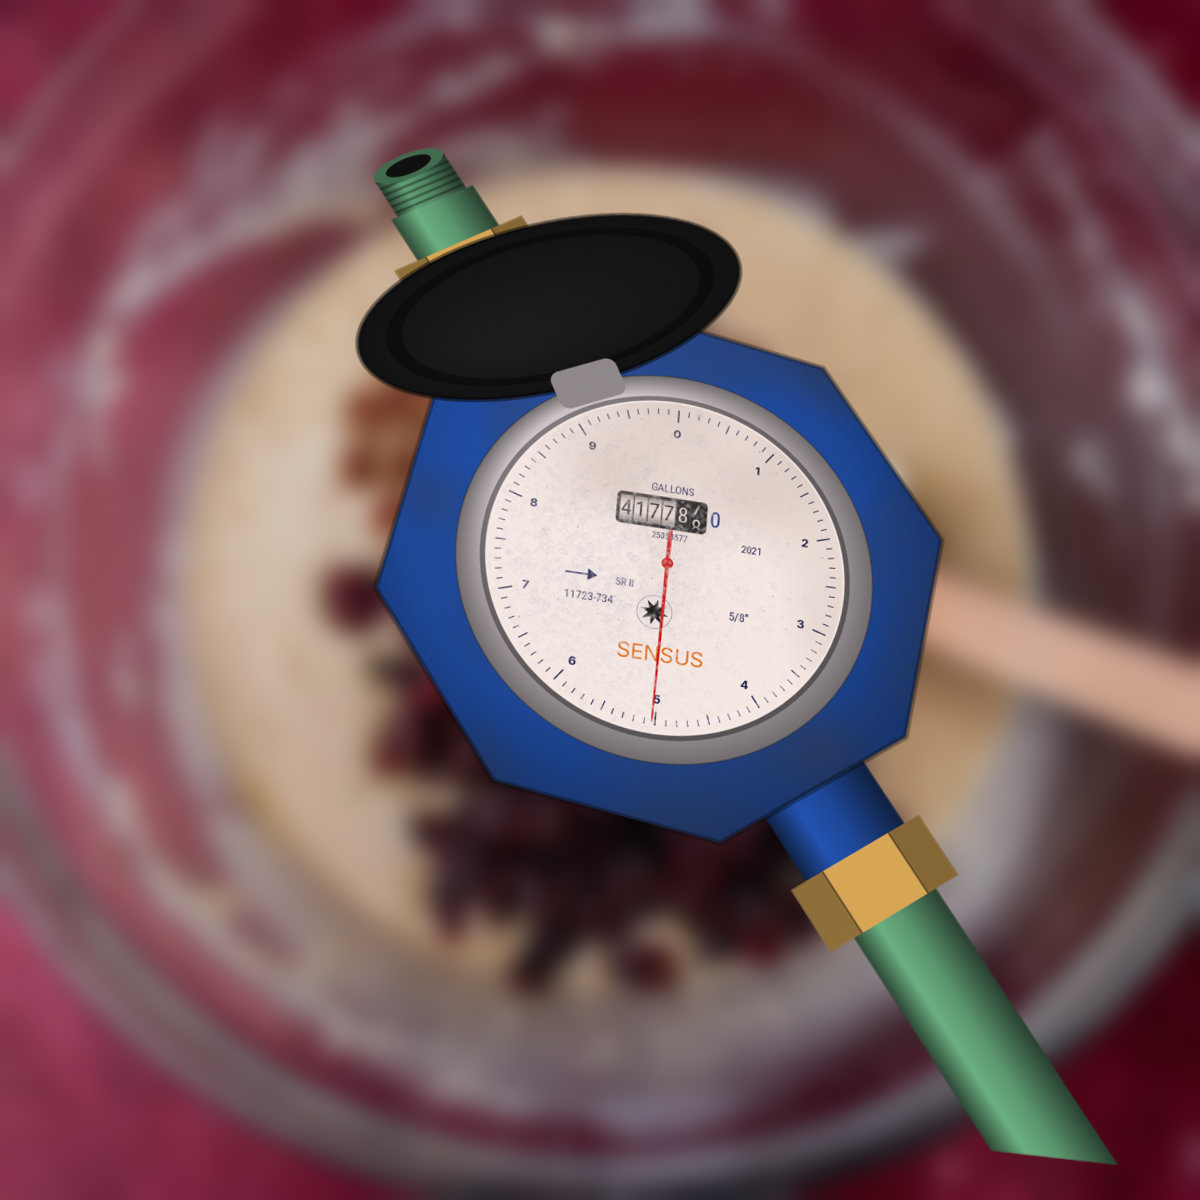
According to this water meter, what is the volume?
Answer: 4177875.0 gal
